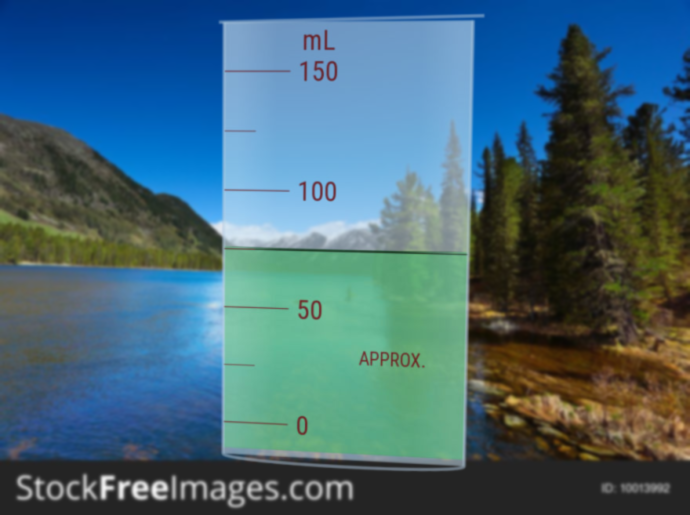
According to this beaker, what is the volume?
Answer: 75 mL
